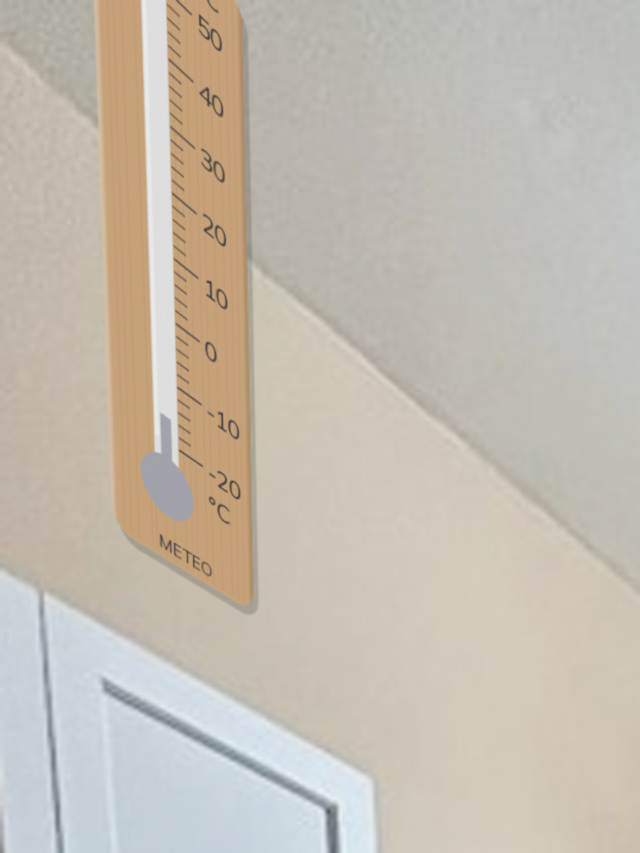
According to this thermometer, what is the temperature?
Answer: -16 °C
